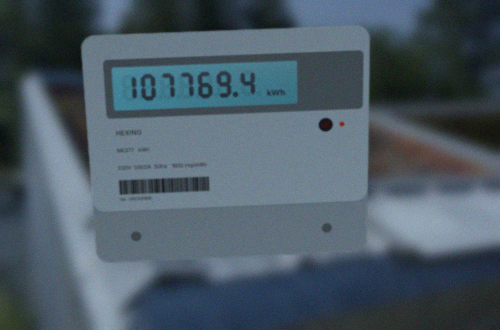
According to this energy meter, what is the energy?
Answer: 107769.4 kWh
